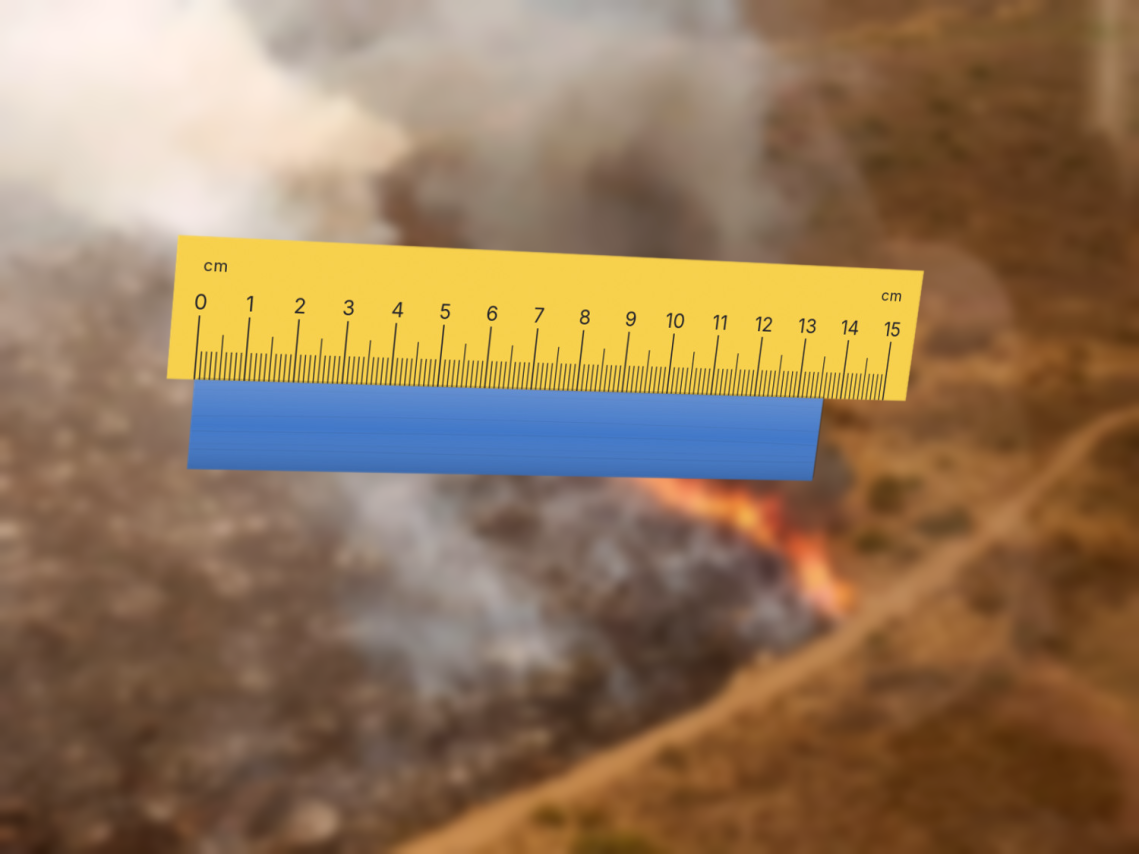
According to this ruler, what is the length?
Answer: 13.6 cm
